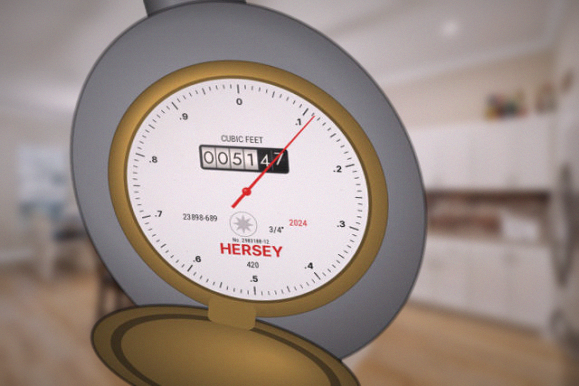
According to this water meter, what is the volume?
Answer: 5147.11 ft³
